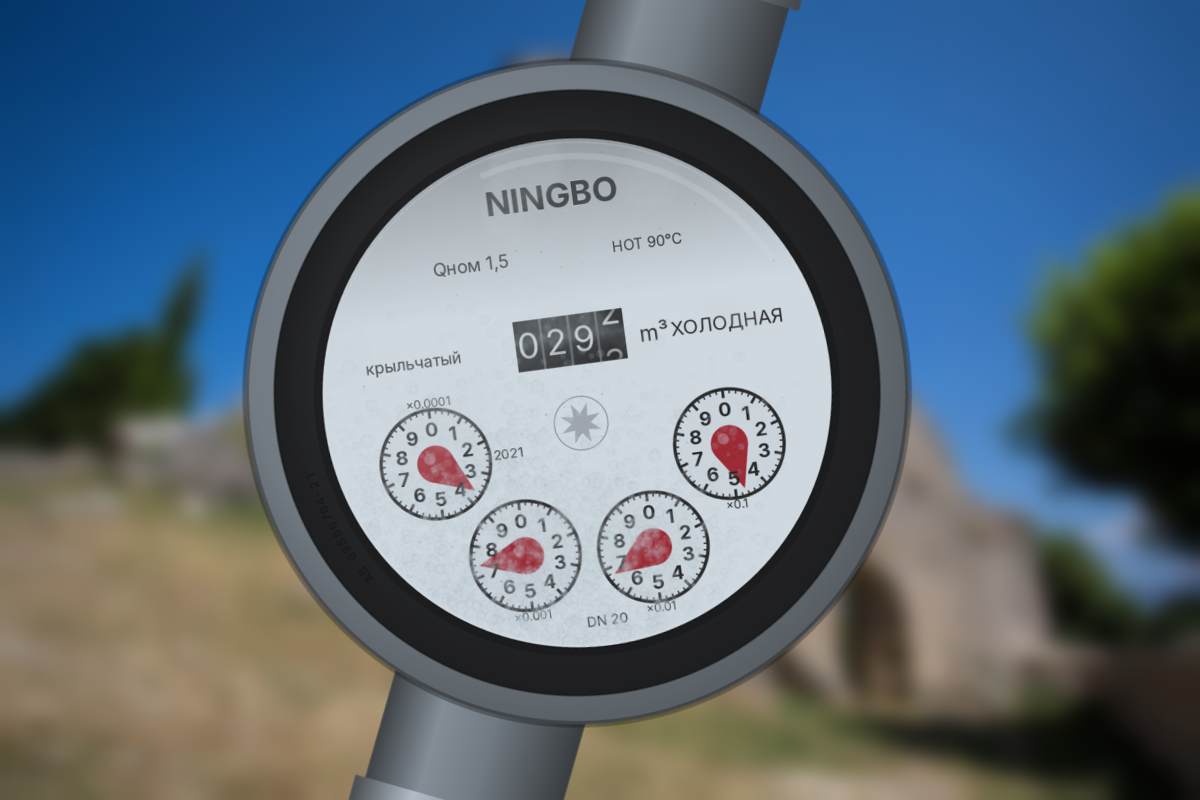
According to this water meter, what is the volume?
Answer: 292.4673 m³
